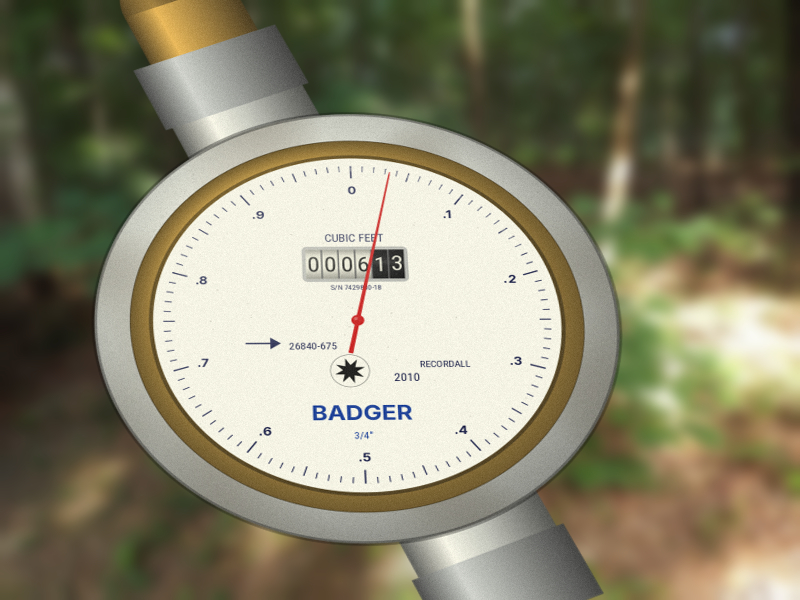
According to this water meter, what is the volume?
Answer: 613.03 ft³
